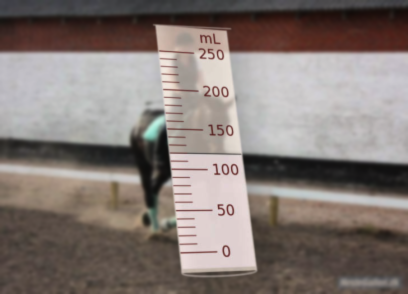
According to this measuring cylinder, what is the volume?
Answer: 120 mL
